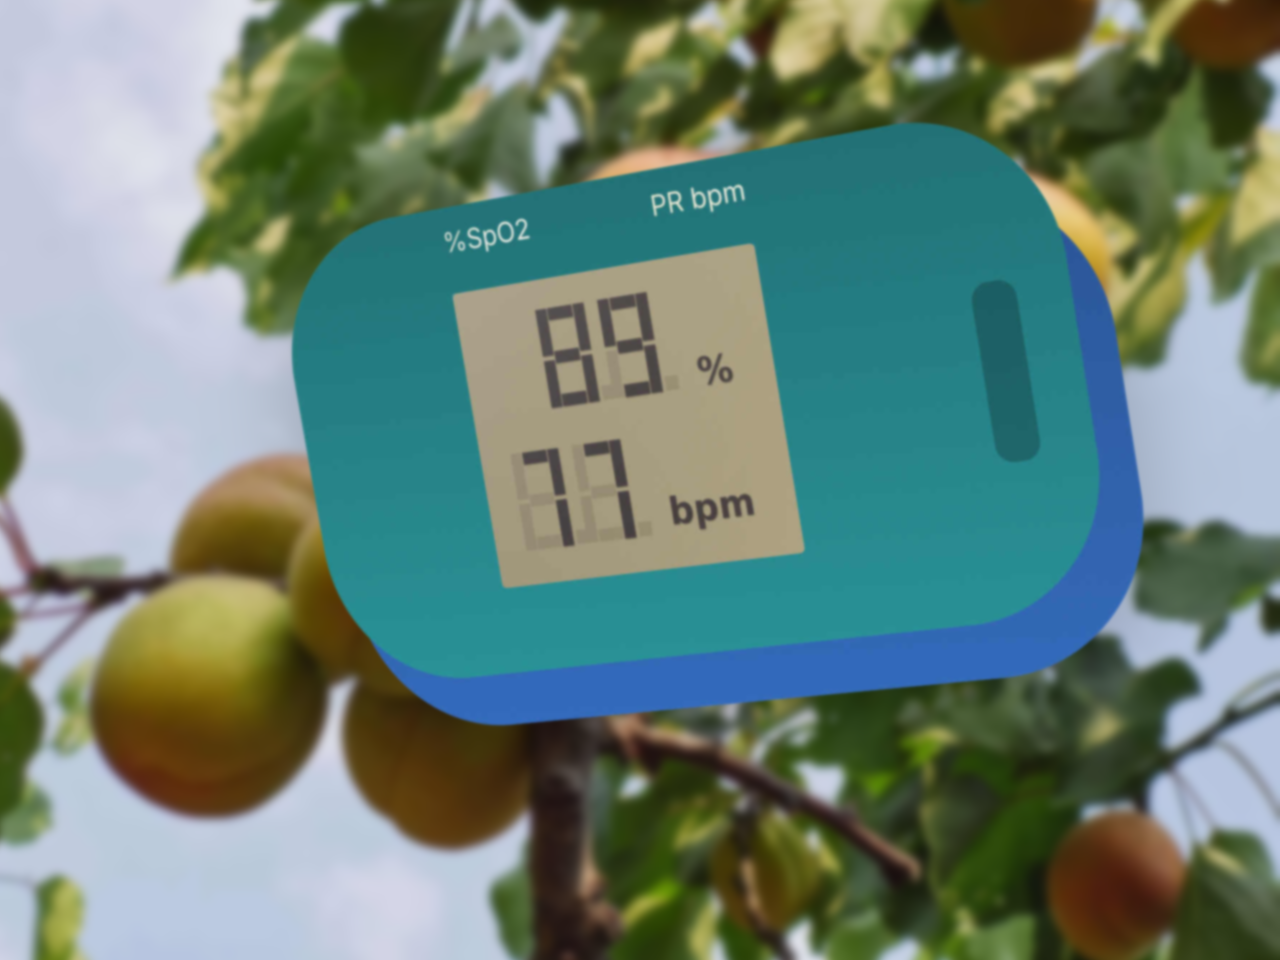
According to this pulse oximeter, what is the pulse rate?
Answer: 77 bpm
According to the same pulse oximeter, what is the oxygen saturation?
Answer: 89 %
